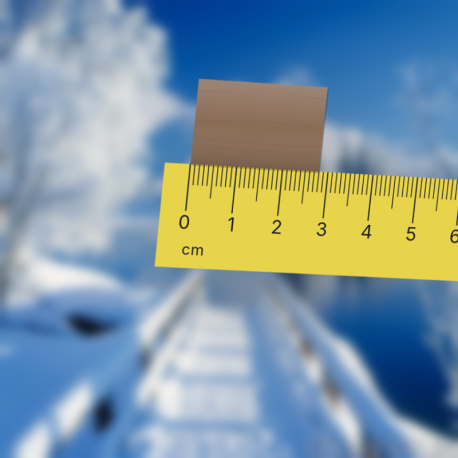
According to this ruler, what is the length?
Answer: 2.8 cm
